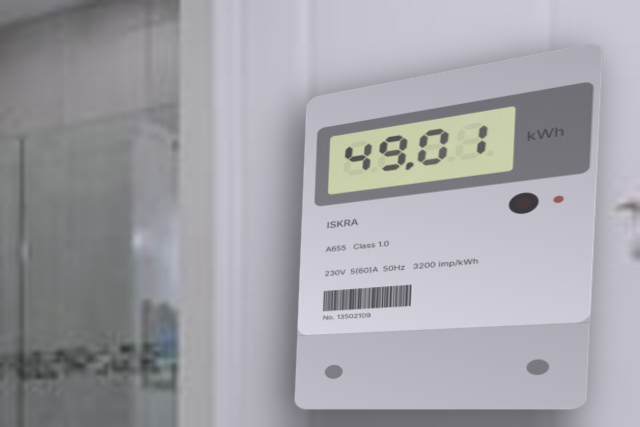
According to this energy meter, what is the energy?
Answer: 49.01 kWh
